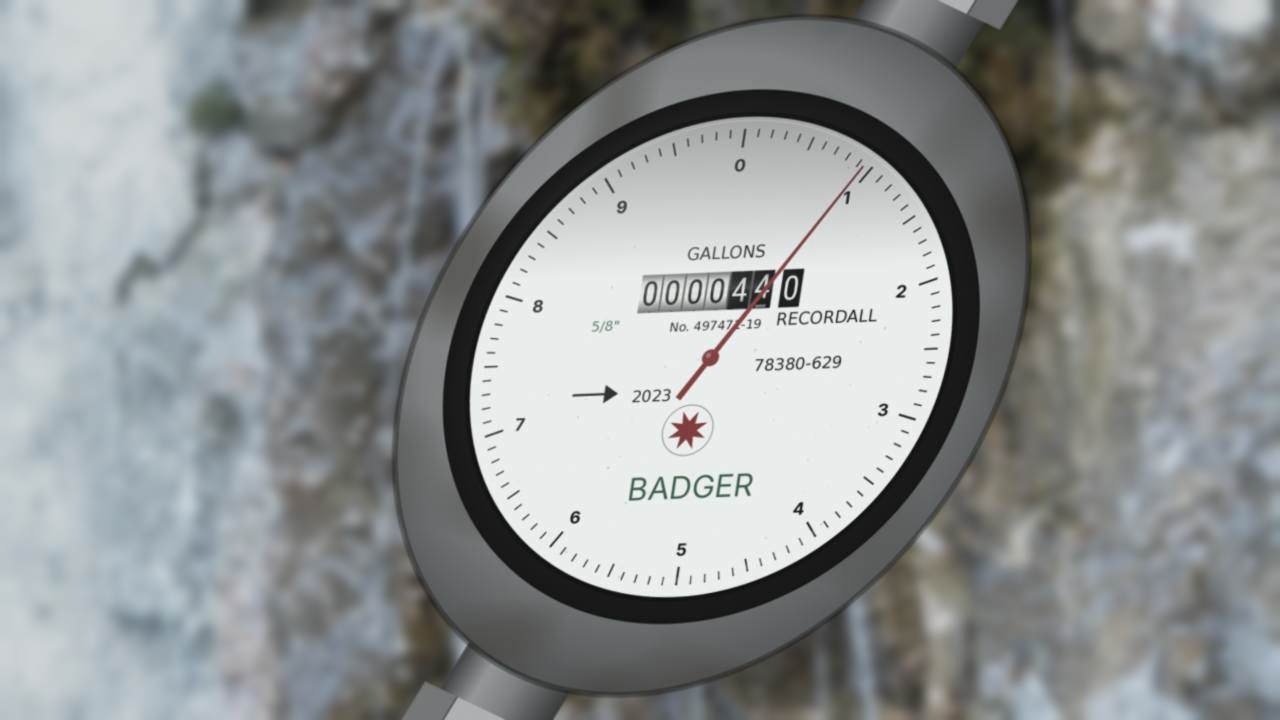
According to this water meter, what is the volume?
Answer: 440.9 gal
